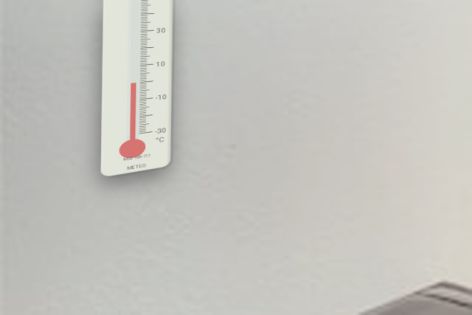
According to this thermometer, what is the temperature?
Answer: 0 °C
